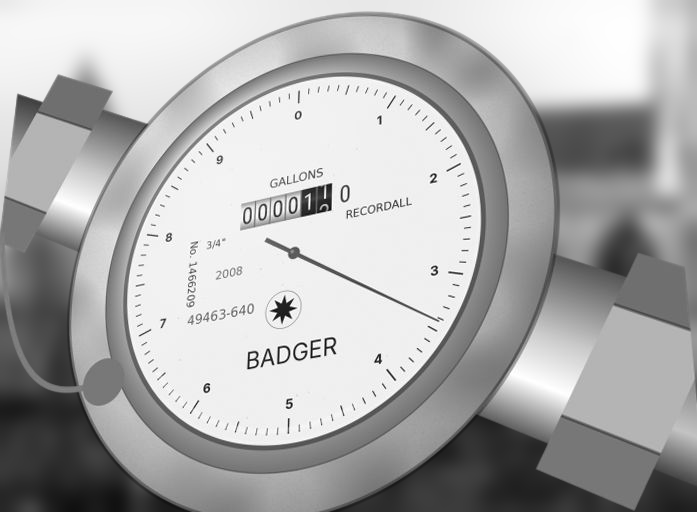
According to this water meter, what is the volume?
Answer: 113.4 gal
